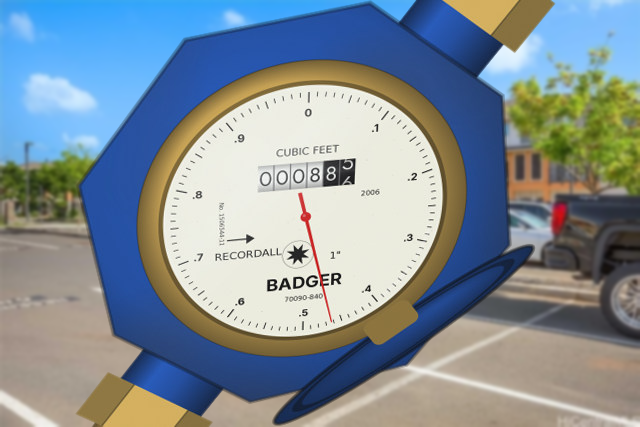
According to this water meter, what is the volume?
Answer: 885.46 ft³
